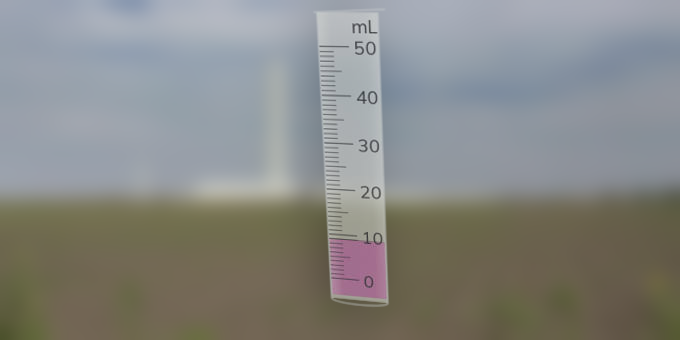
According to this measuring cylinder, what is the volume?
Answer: 9 mL
